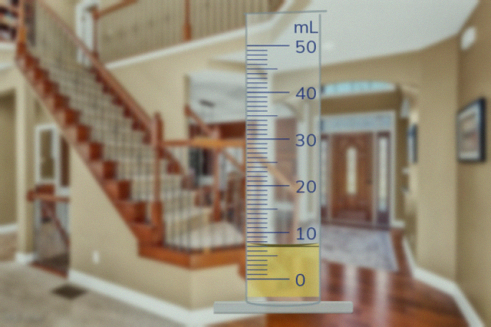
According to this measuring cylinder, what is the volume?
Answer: 7 mL
